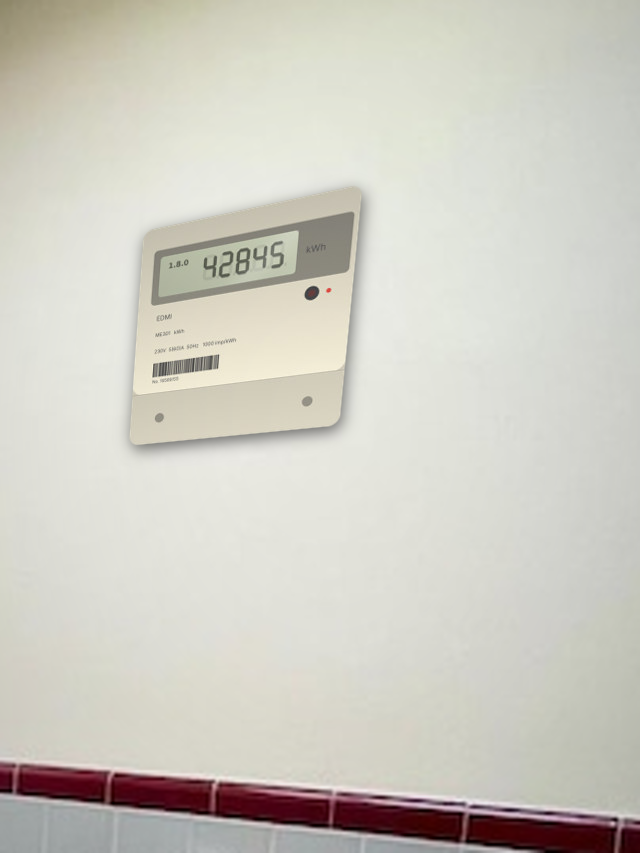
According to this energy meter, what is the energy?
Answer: 42845 kWh
